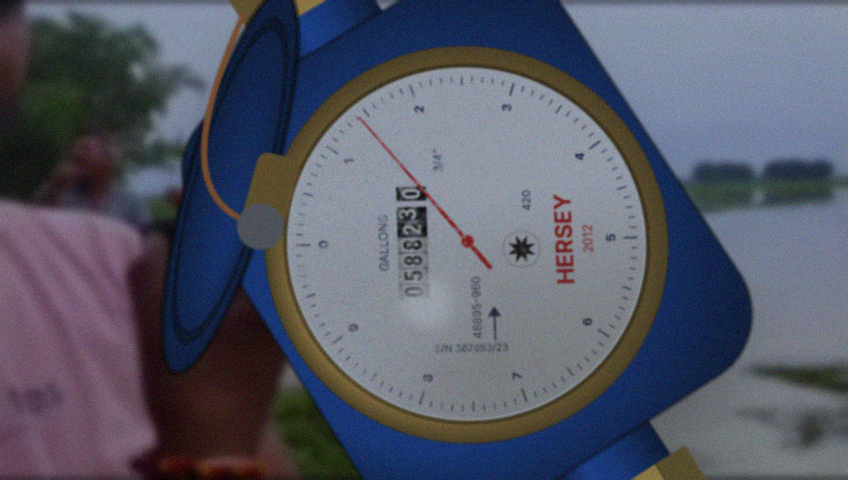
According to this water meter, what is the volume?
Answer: 588231.4 gal
